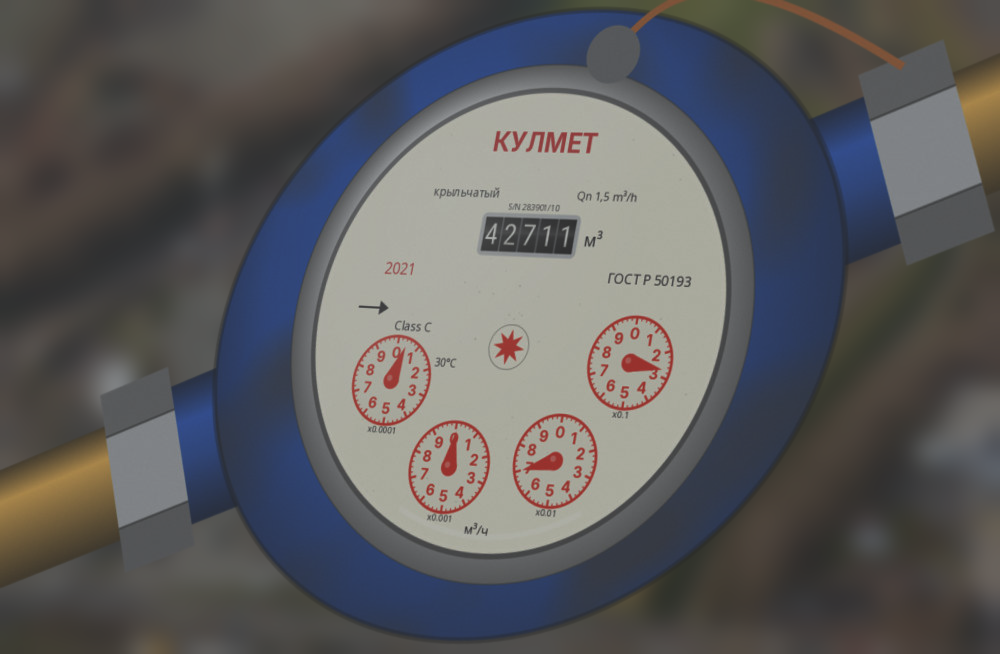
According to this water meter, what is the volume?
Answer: 42711.2700 m³
